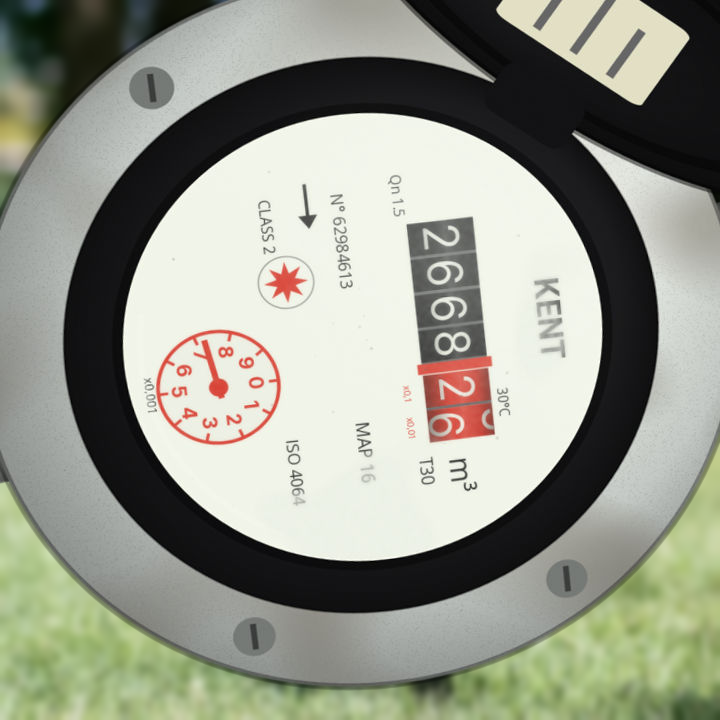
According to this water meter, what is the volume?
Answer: 2668.257 m³
